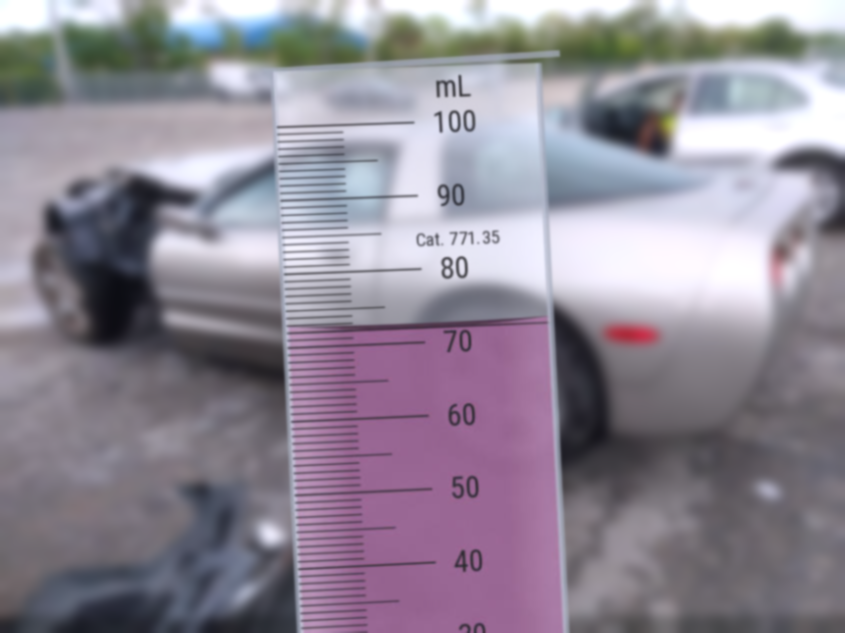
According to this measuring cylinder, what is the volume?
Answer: 72 mL
